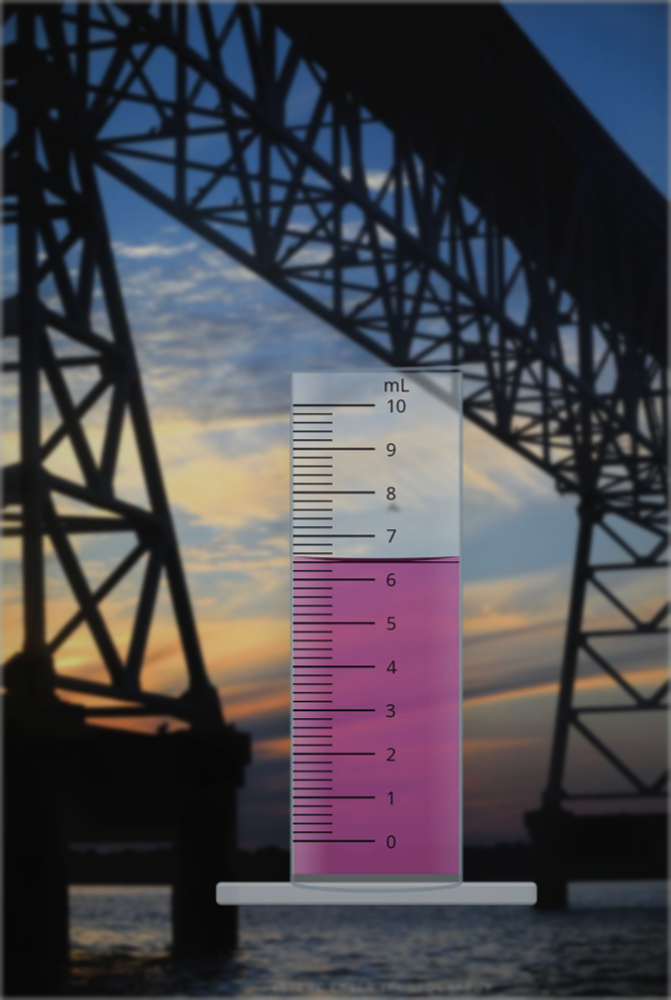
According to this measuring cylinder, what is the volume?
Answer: 6.4 mL
